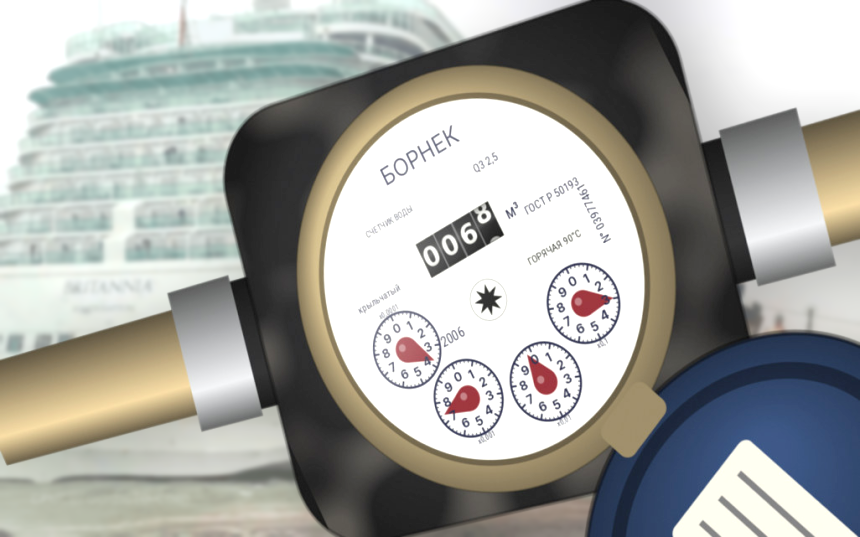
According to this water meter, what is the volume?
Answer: 68.2973 m³
